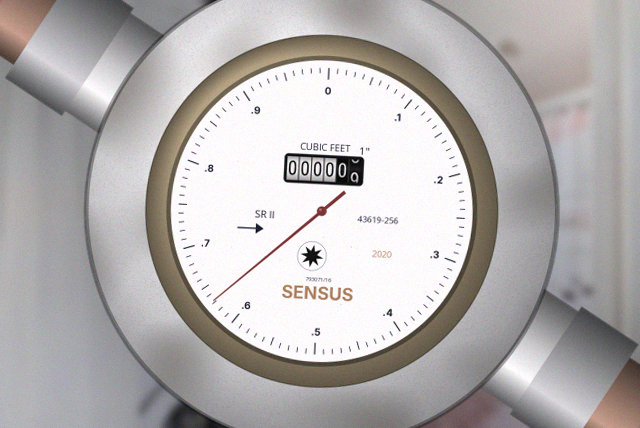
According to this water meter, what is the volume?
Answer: 8.63 ft³
